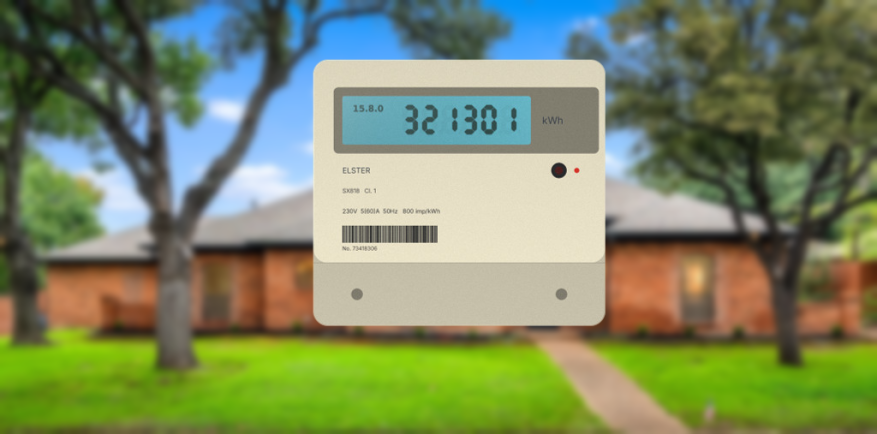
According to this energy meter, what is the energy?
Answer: 321301 kWh
